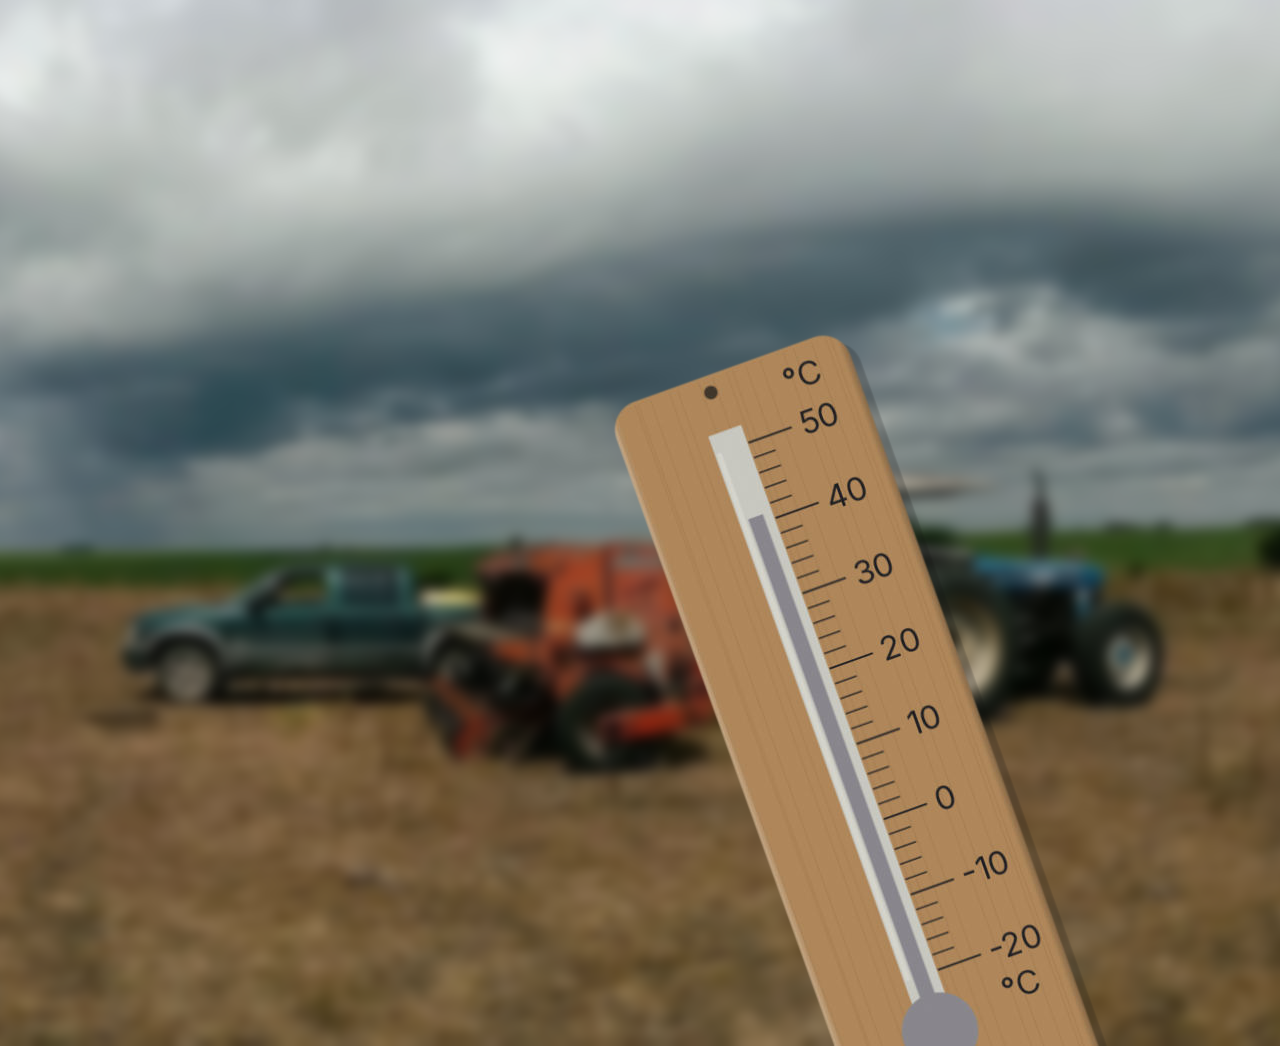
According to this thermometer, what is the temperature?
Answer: 41 °C
